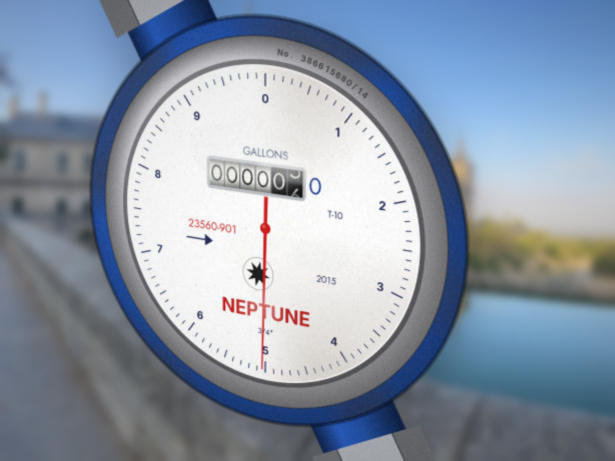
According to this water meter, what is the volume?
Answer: 55.0 gal
